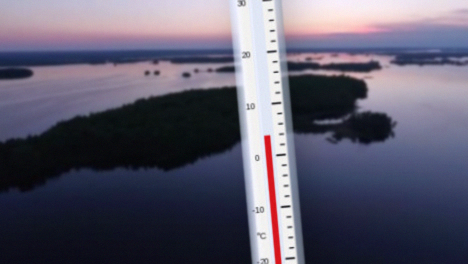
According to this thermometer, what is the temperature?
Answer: 4 °C
